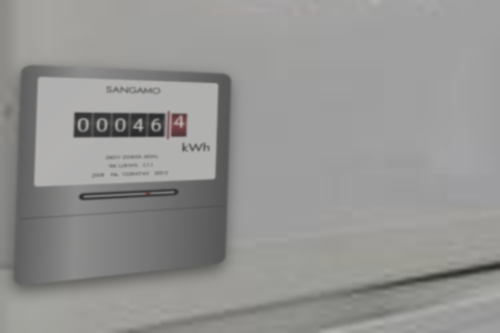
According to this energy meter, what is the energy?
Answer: 46.4 kWh
